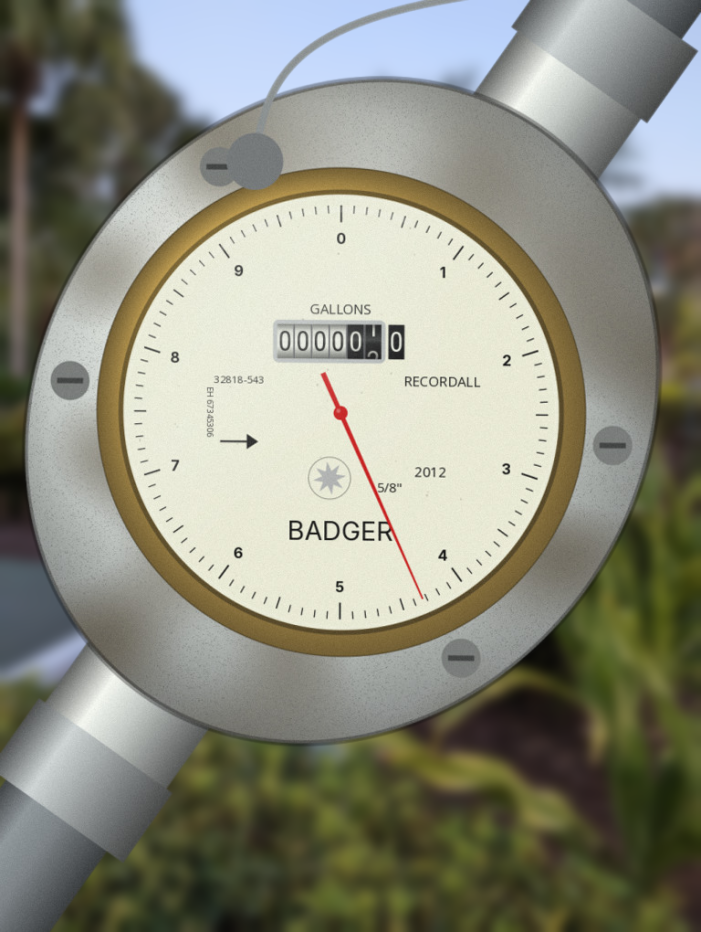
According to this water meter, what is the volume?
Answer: 14.3 gal
